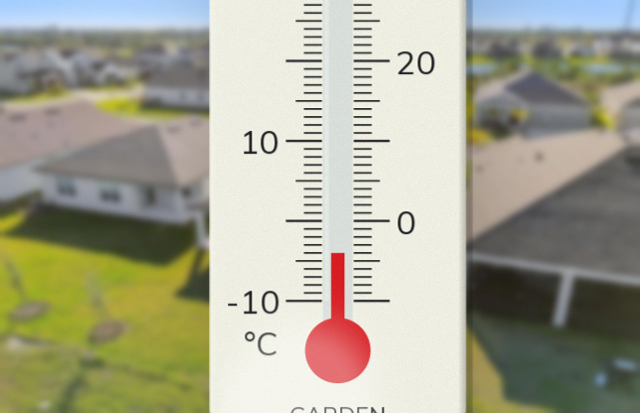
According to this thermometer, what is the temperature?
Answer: -4 °C
